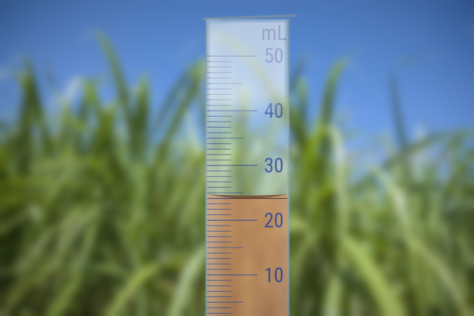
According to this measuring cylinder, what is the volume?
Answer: 24 mL
